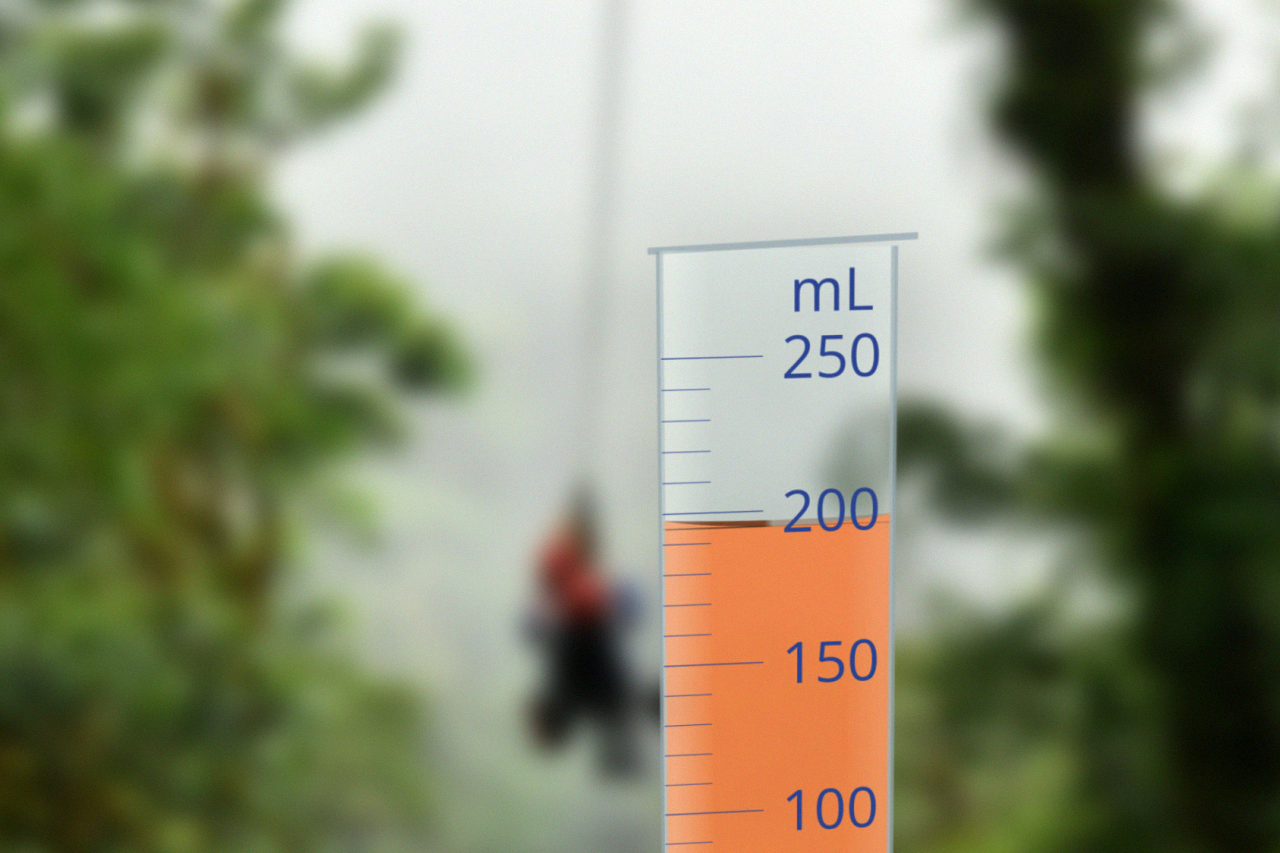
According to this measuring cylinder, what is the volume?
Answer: 195 mL
